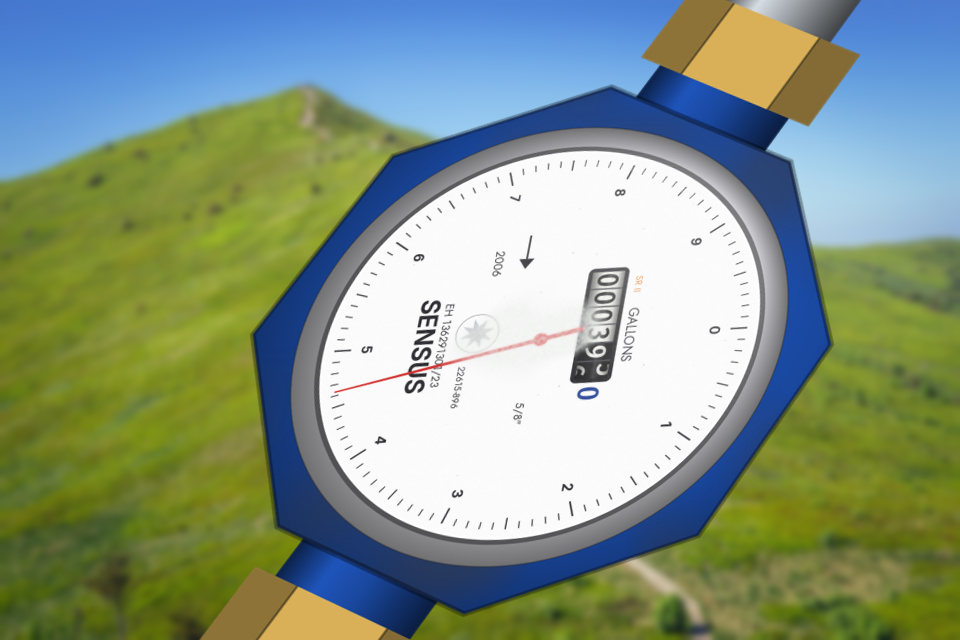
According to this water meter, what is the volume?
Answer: 3954.6 gal
